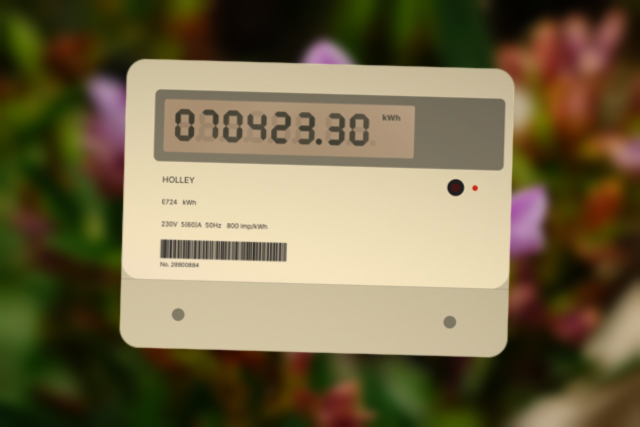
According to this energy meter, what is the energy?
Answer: 70423.30 kWh
